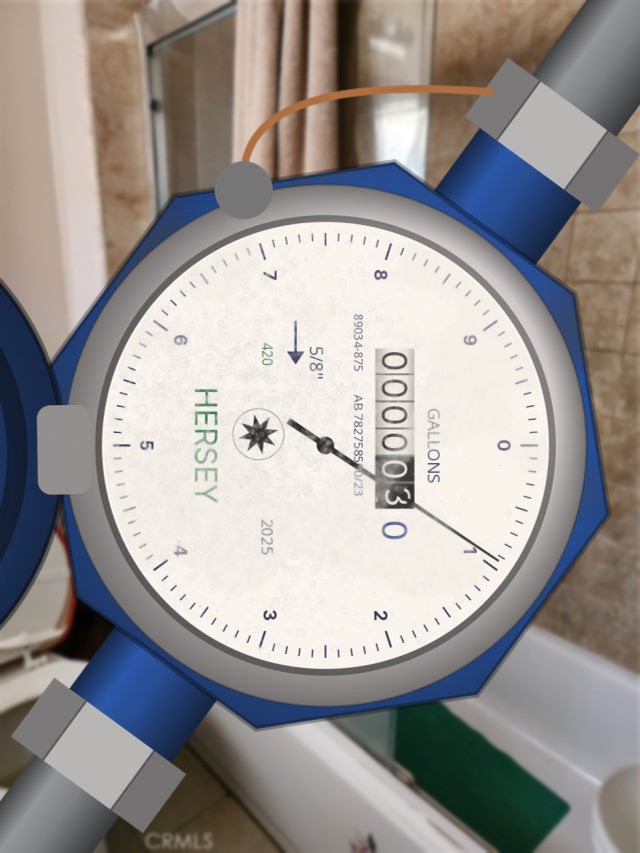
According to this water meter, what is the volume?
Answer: 30.9 gal
